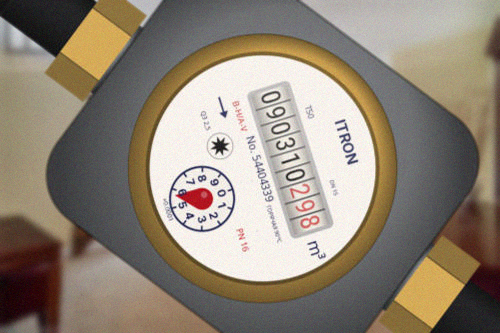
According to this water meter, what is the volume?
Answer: 90310.2985 m³
